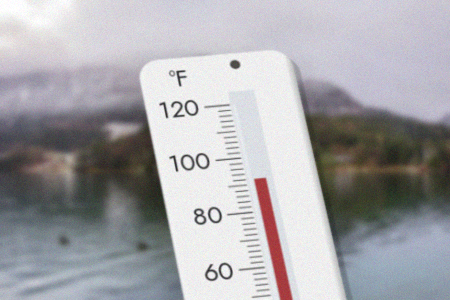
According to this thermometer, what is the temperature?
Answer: 92 °F
